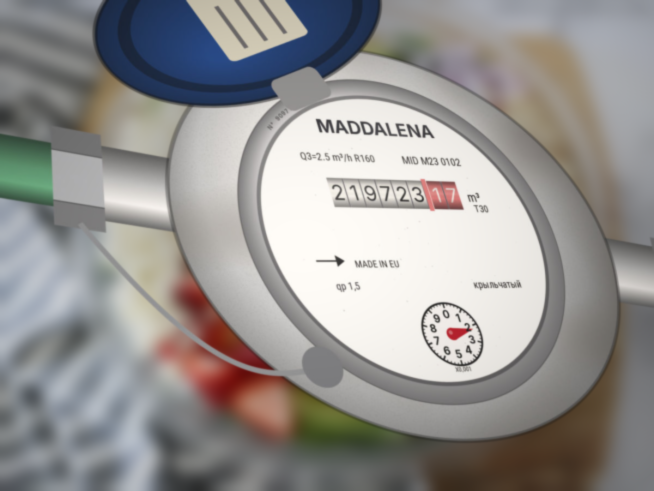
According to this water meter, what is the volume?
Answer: 219723.172 m³
